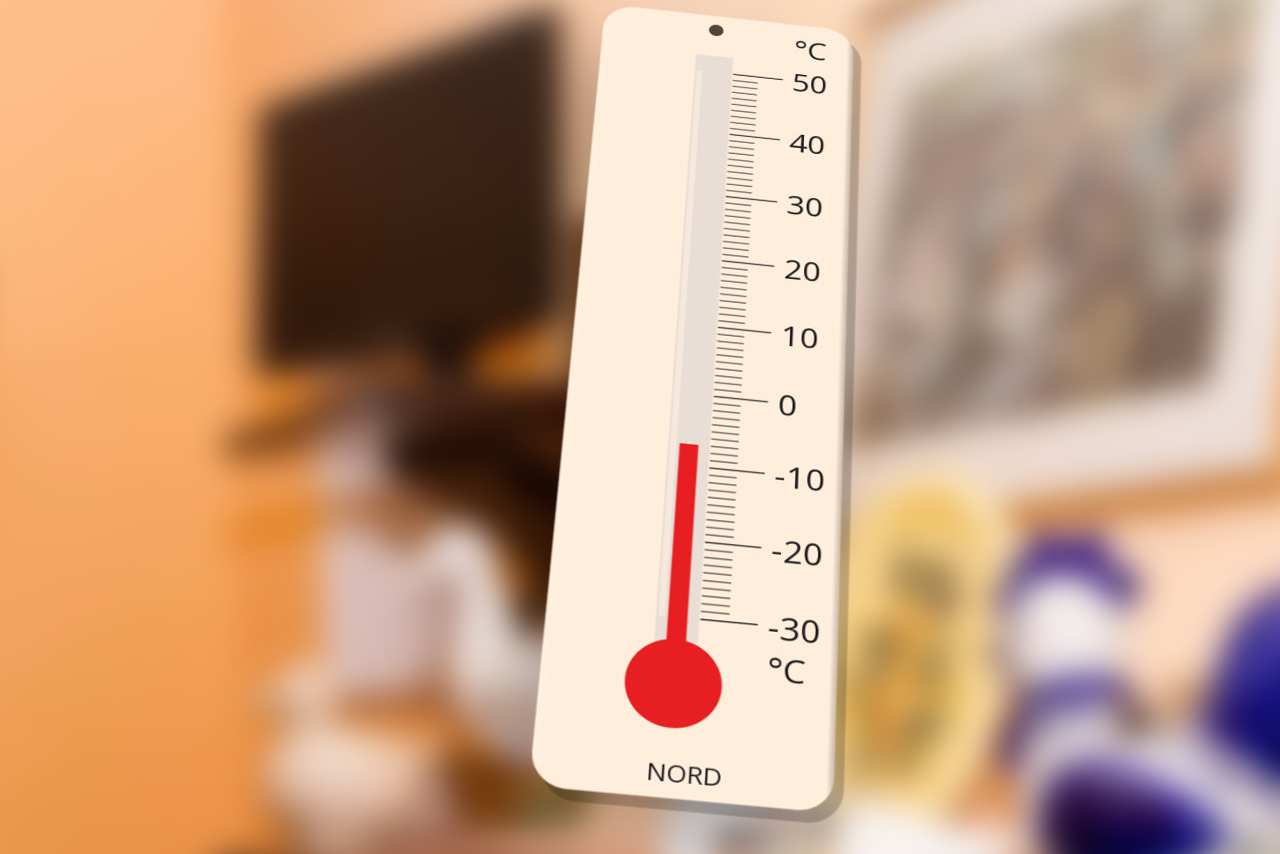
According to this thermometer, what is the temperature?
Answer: -7 °C
